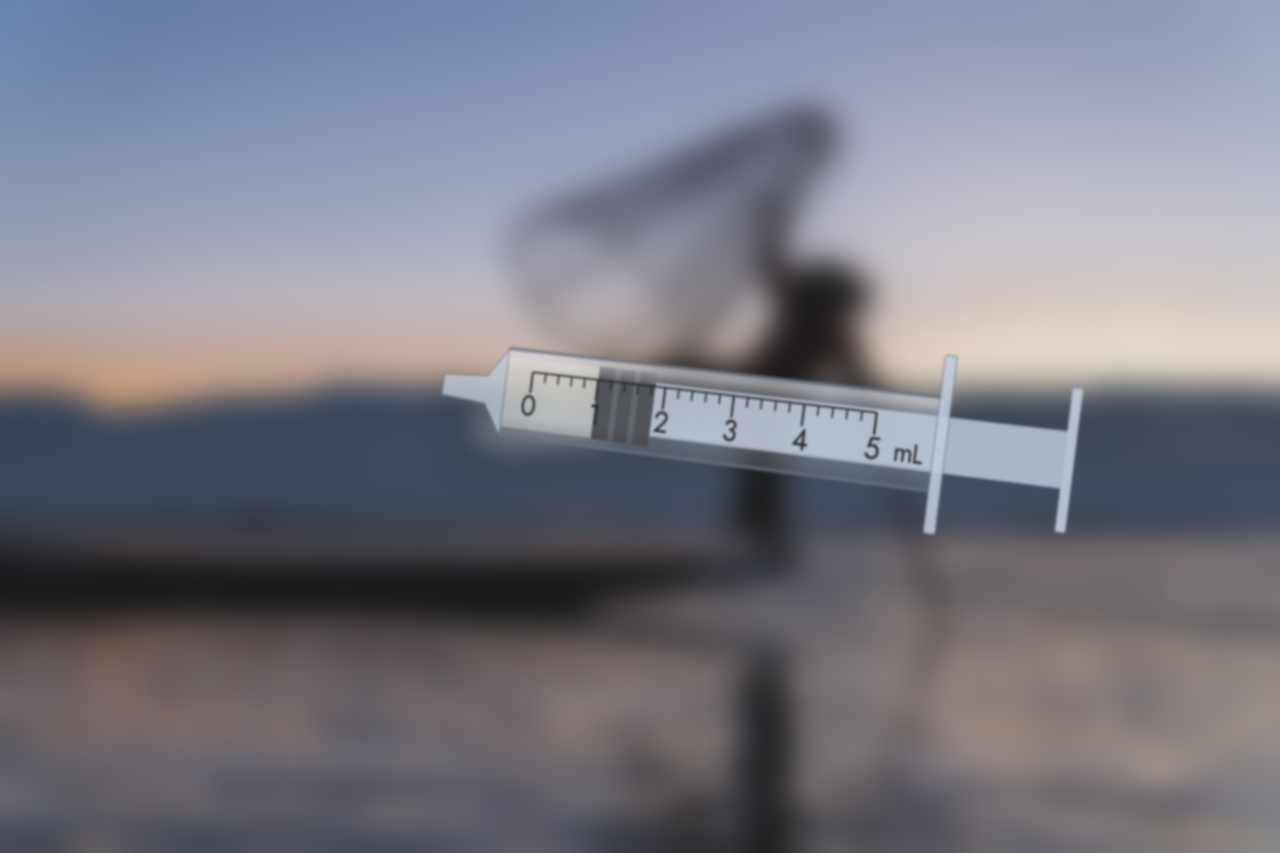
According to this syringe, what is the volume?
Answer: 1 mL
